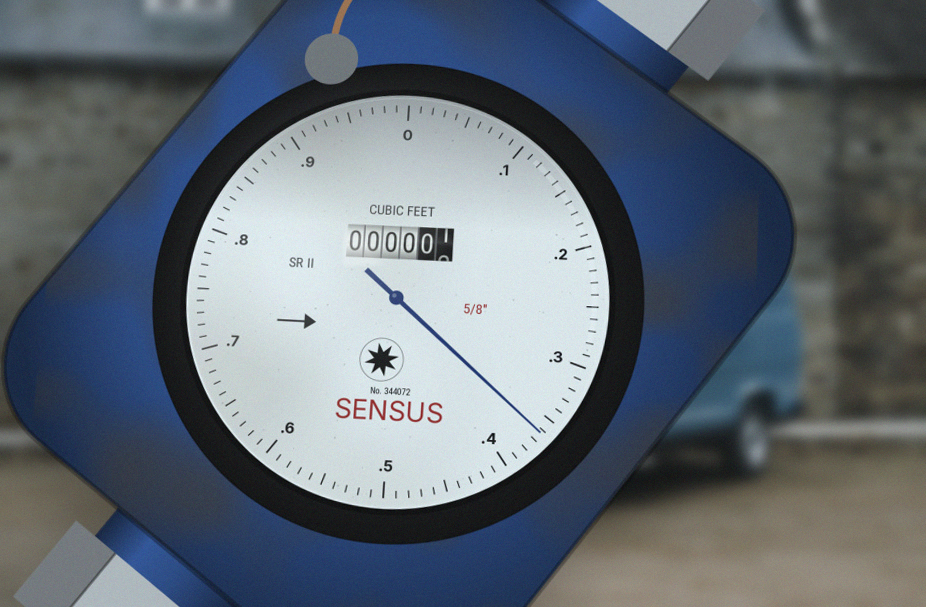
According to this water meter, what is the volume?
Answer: 1.36 ft³
